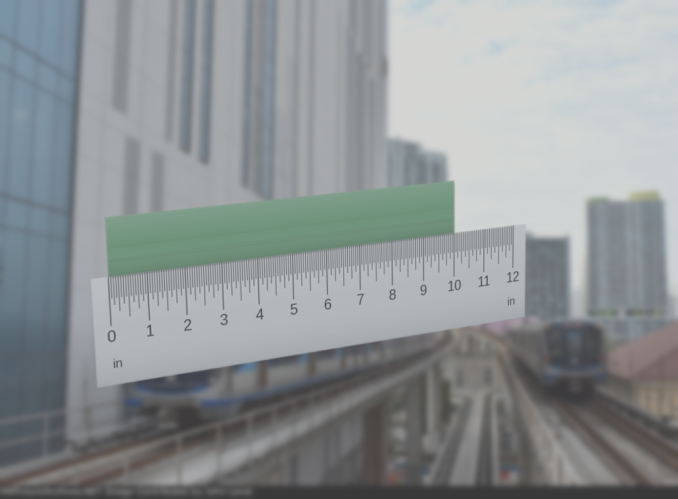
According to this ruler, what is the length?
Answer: 10 in
